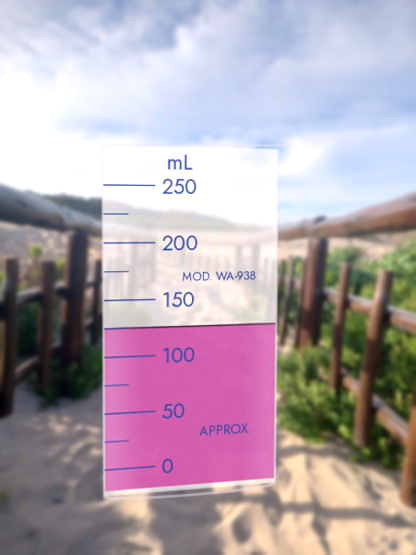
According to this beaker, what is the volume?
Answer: 125 mL
